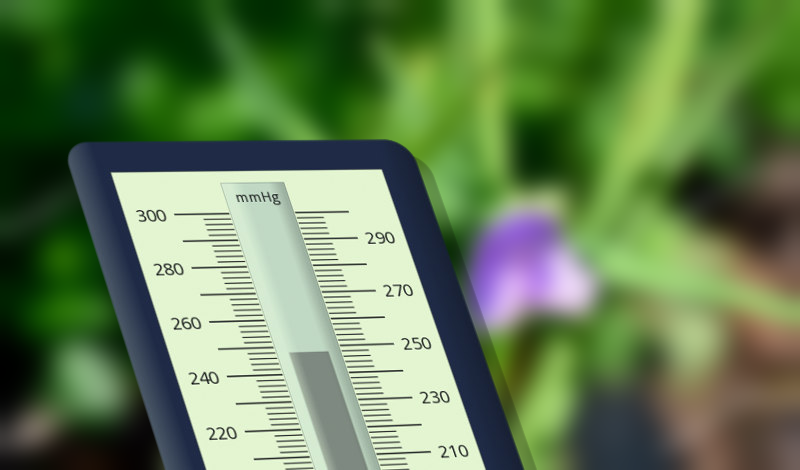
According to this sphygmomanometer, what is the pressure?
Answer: 248 mmHg
